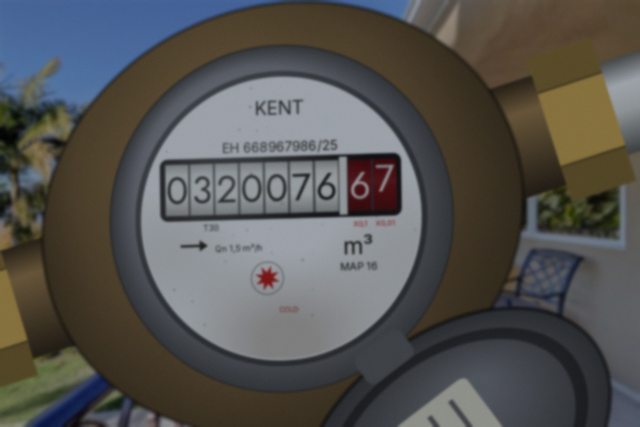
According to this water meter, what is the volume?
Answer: 320076.67 m³
